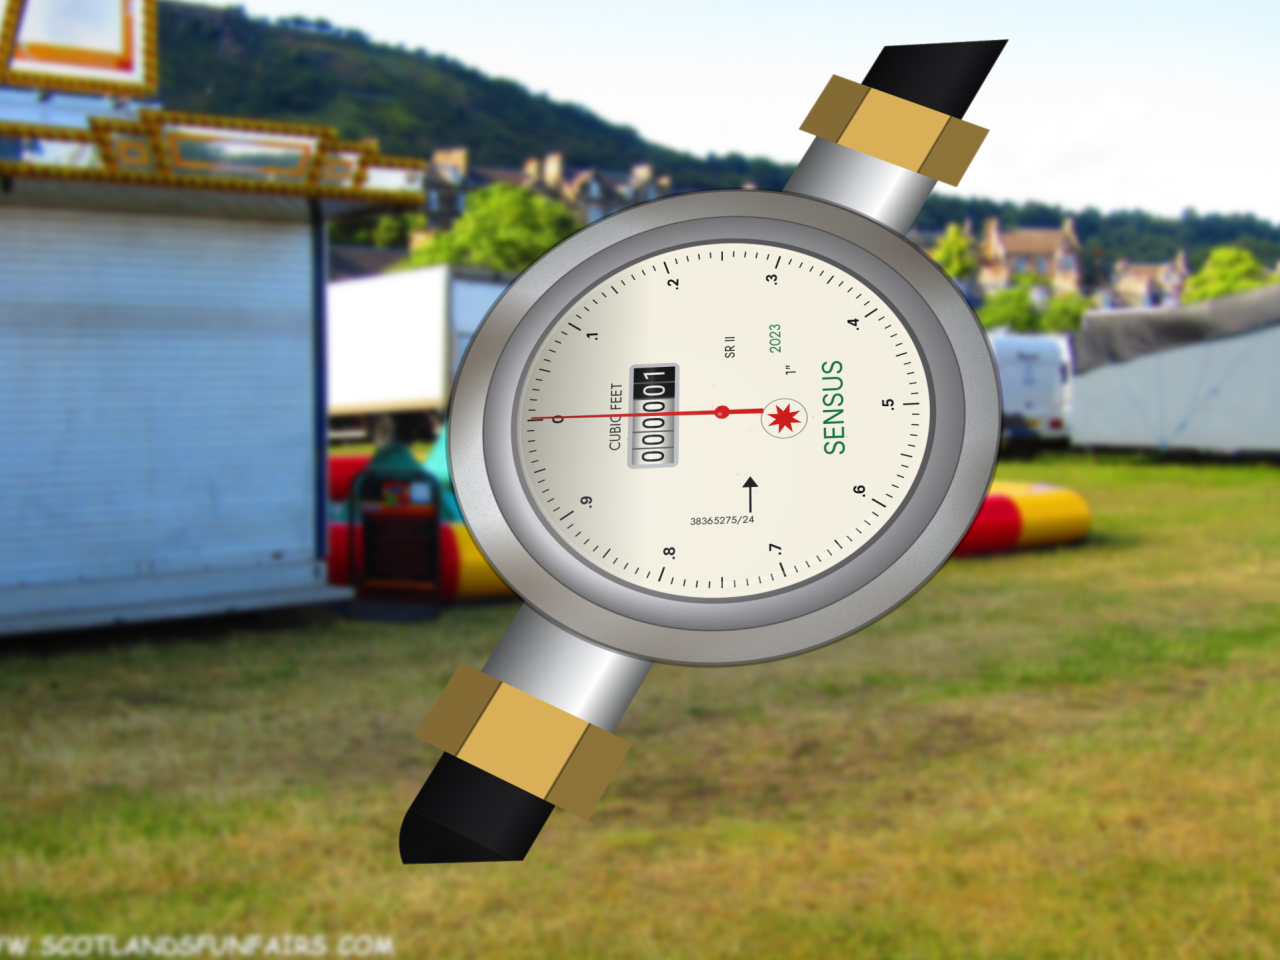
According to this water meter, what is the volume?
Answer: 1.00 ft³
